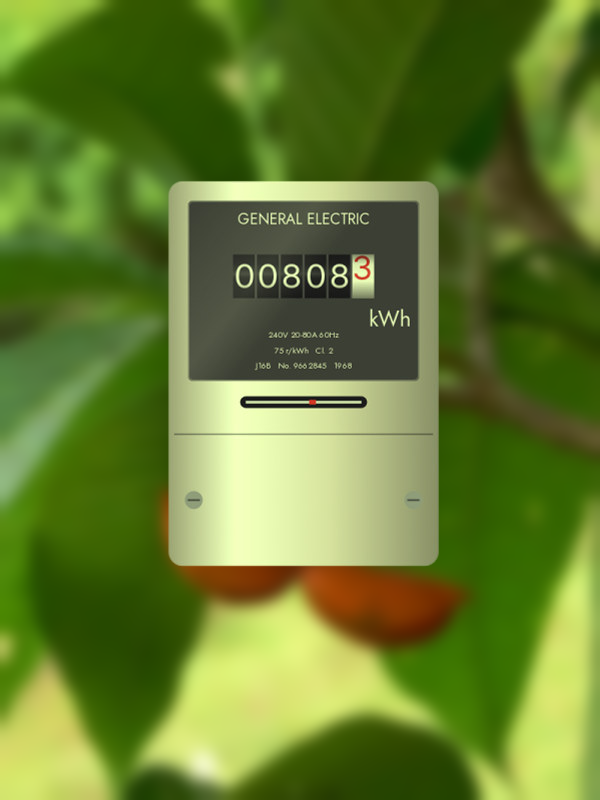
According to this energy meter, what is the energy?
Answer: 808.3 kWh
